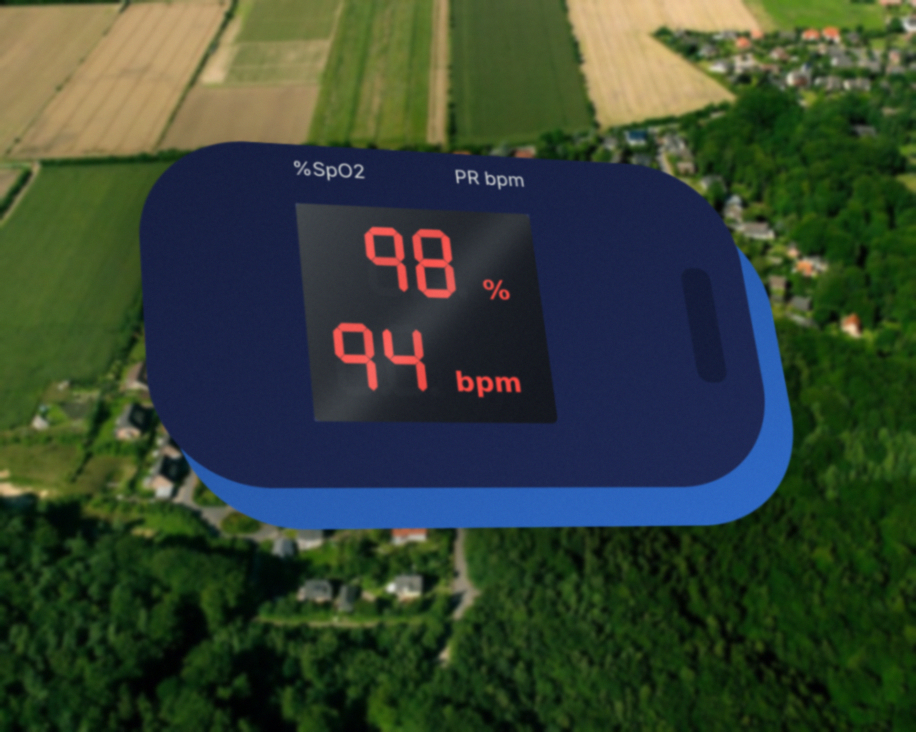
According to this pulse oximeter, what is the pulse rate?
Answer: 94 bpm
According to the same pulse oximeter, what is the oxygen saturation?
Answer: 98 %
